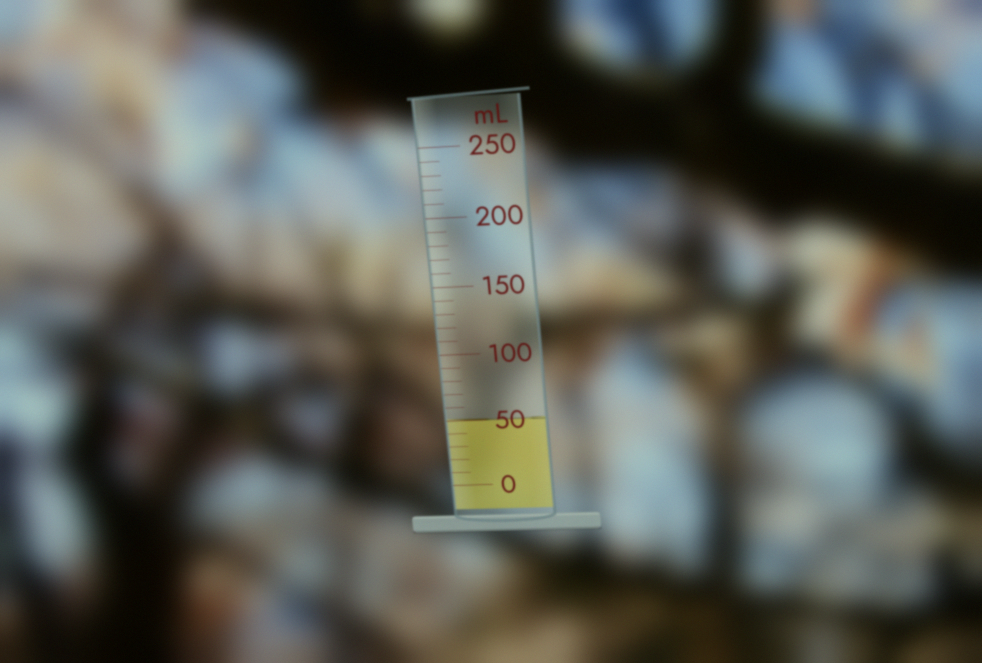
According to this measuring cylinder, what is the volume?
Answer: 50 mL
